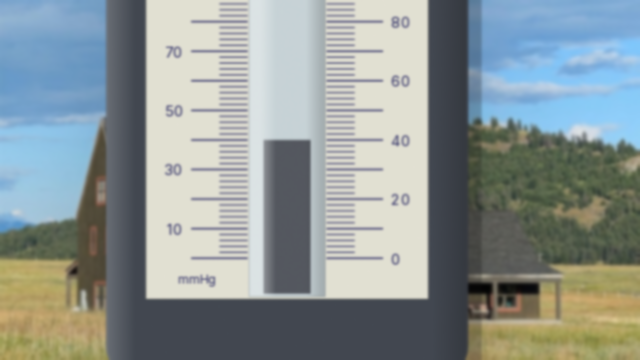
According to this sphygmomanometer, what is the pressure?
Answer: 40 mmHg
